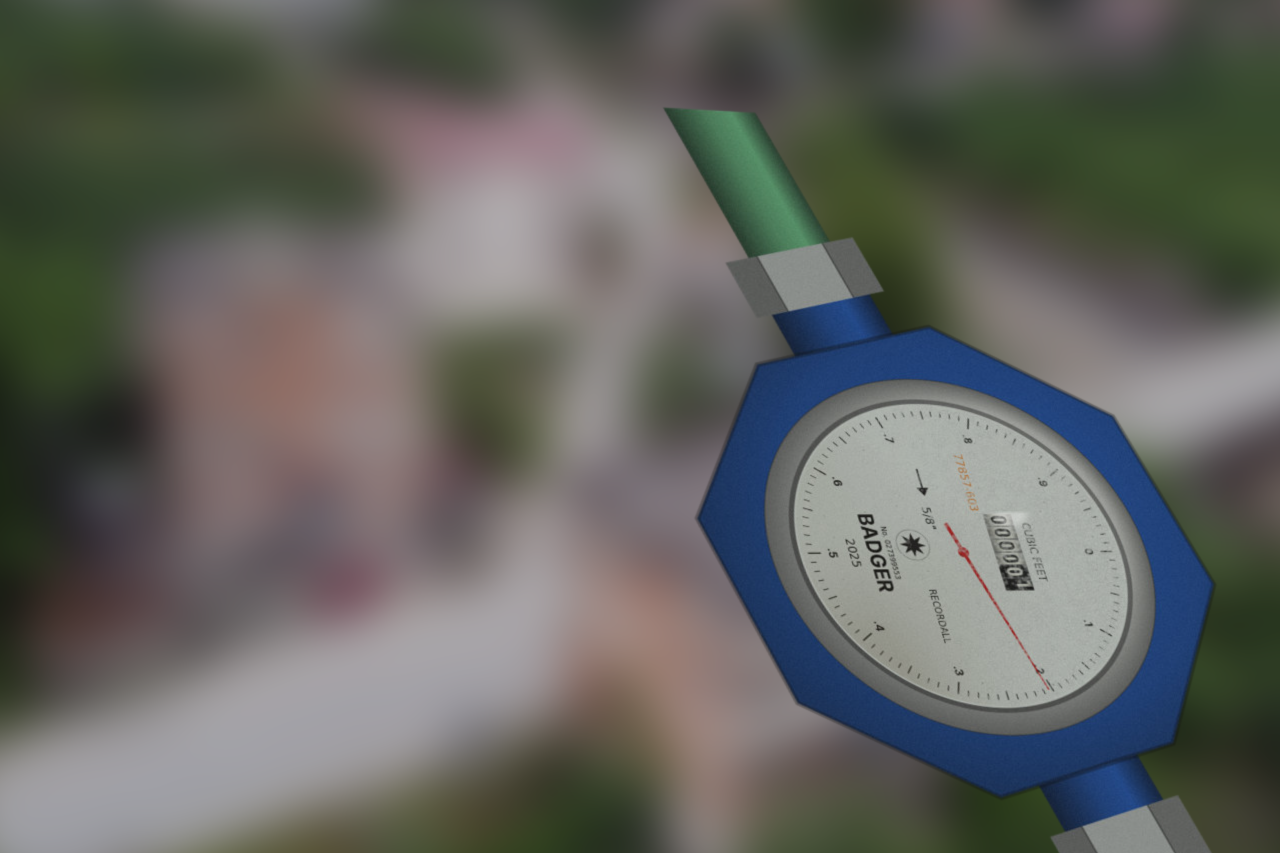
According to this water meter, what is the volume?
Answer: 1.20 ft³
